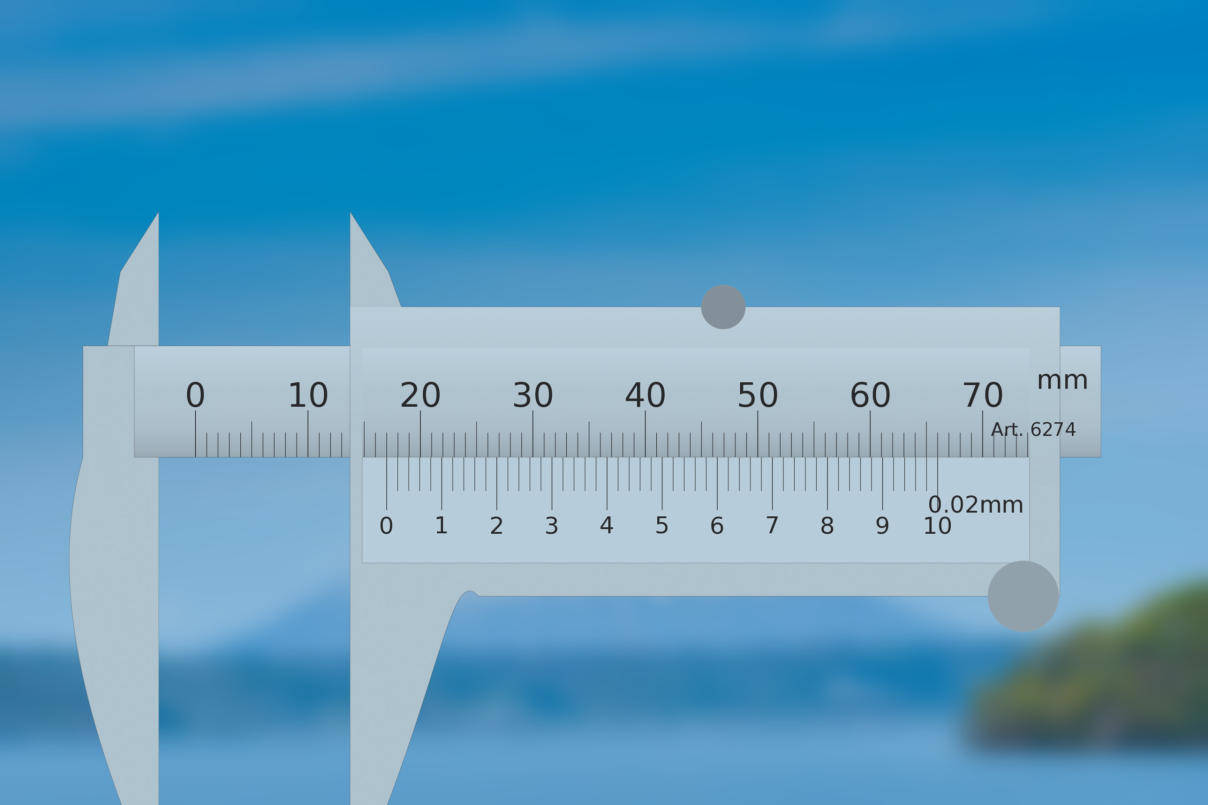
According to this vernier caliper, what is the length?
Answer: 17.0 mm
